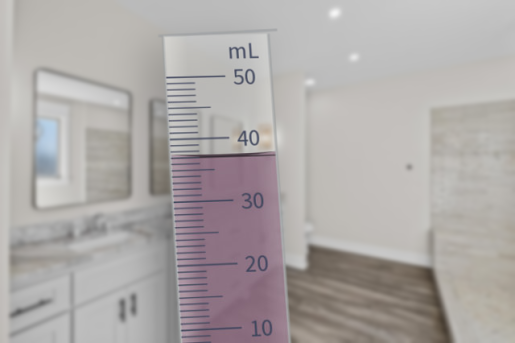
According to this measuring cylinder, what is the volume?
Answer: 37 mL
